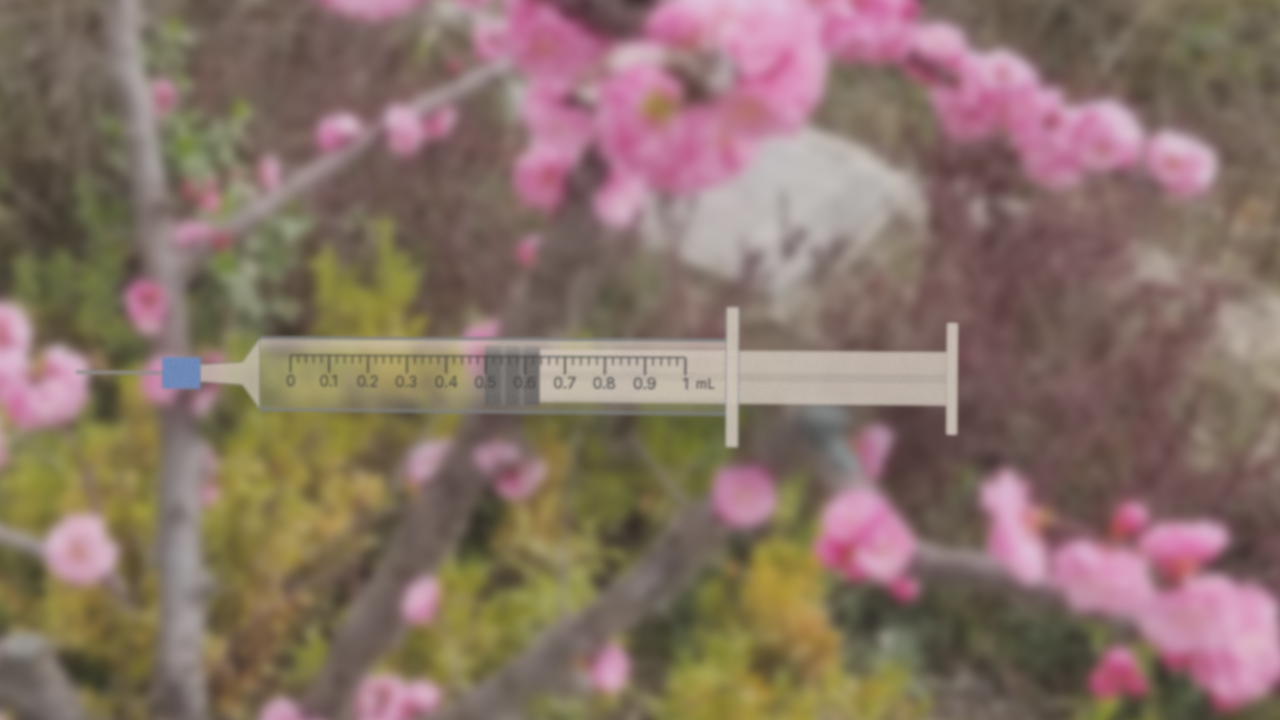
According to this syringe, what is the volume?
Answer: 0.5 mL
